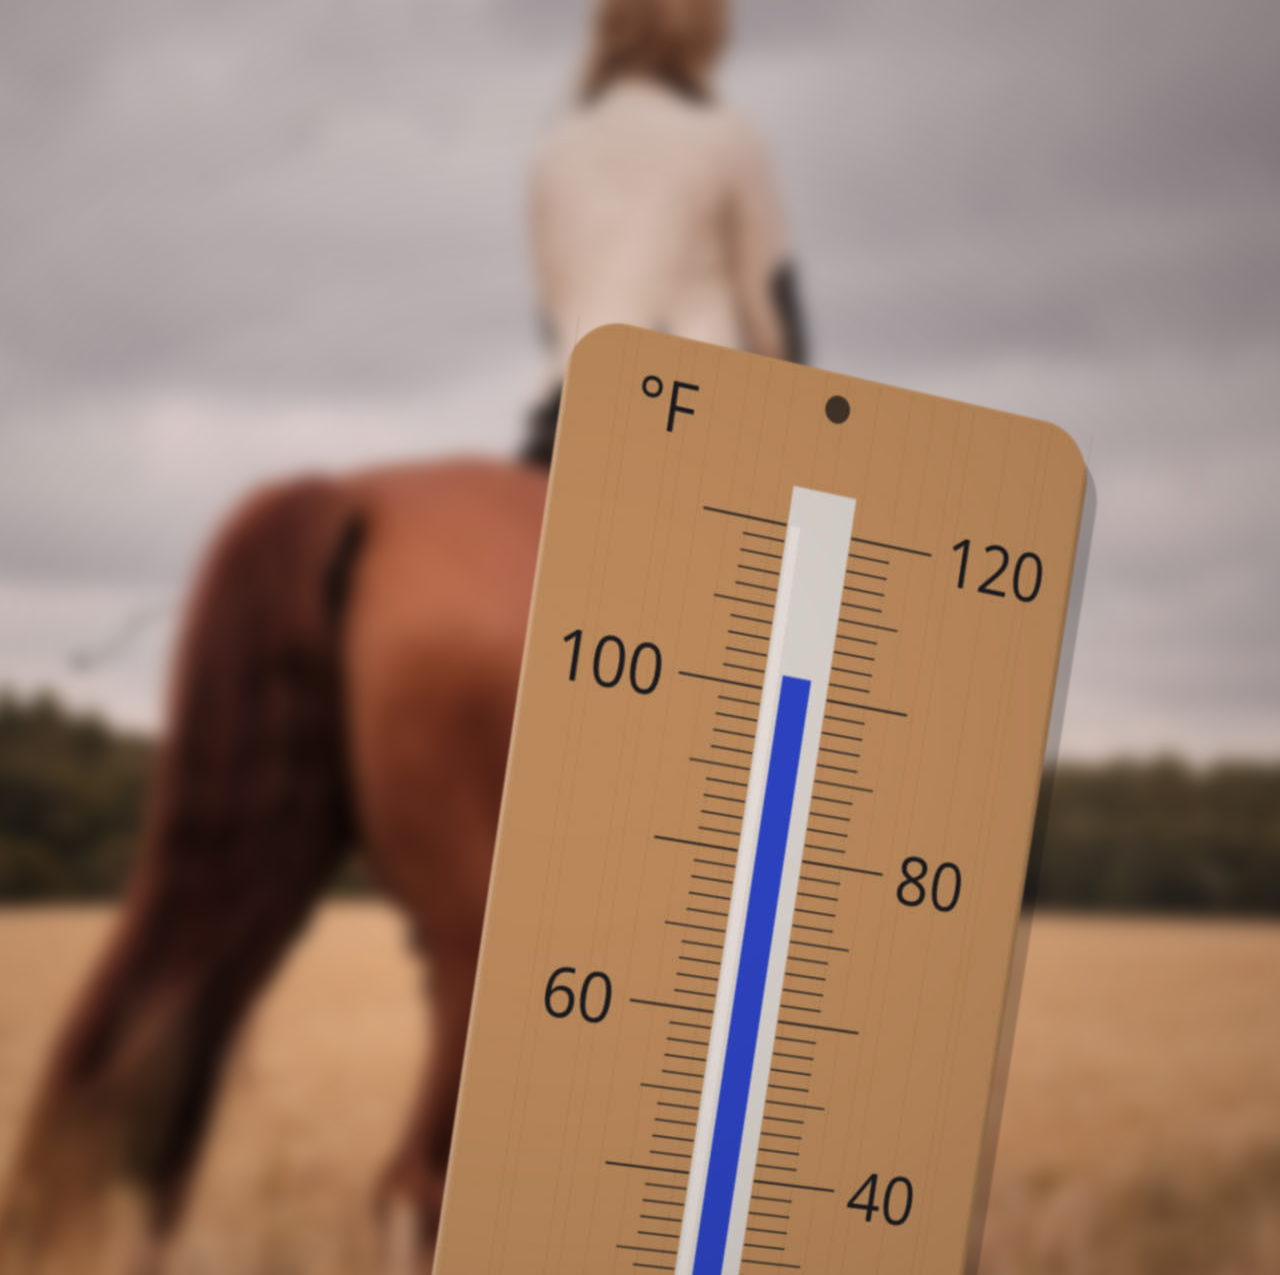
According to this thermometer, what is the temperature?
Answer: 102 °F
